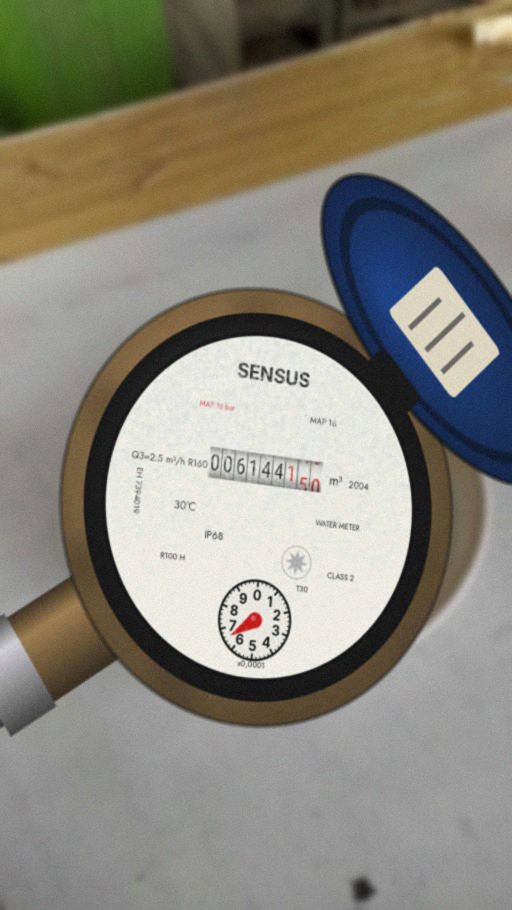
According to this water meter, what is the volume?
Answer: 6144.1496 m³
